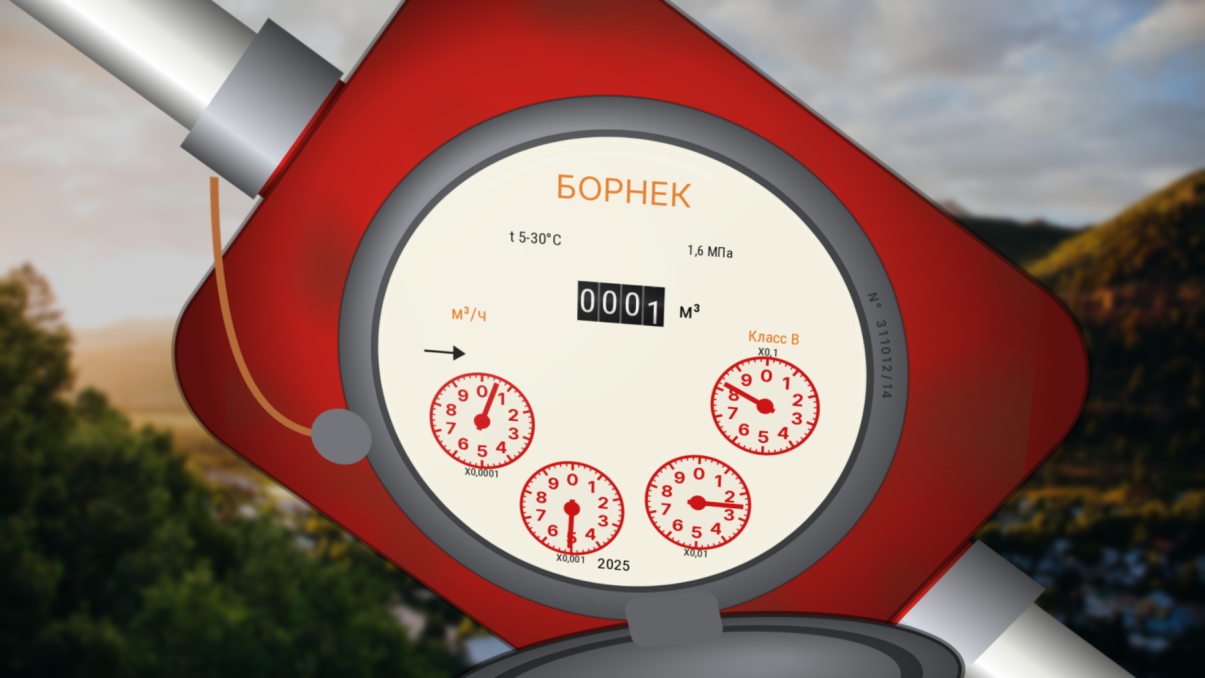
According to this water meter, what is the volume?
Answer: 0.8250 m³
